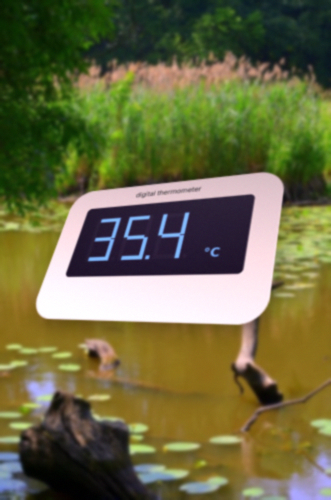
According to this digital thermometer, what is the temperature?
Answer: 35.4 °C
